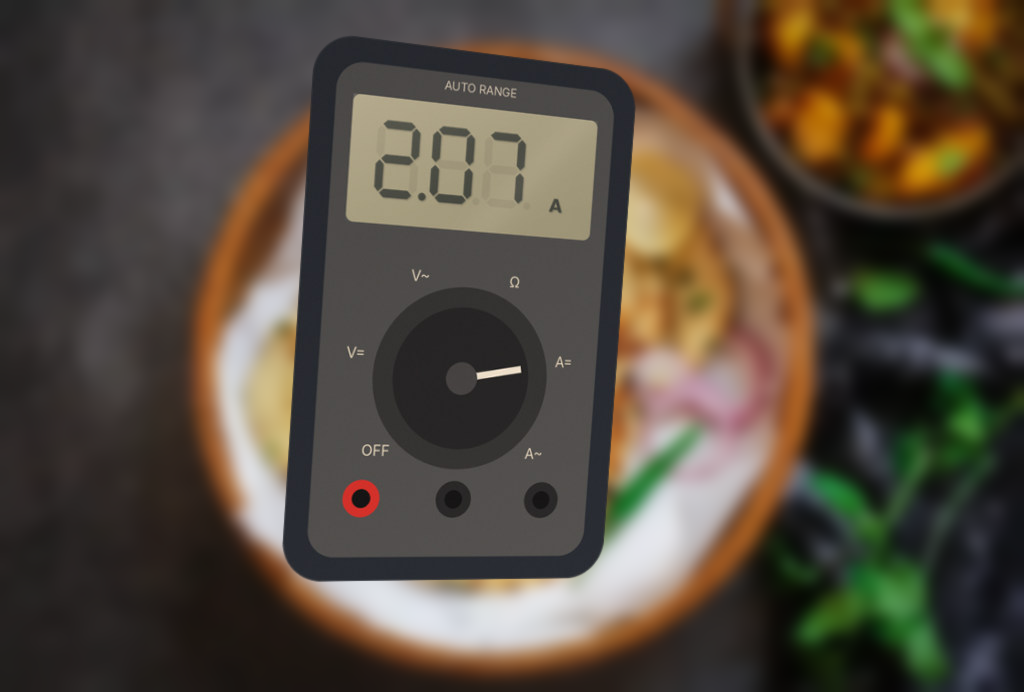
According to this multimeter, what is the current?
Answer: 2.07 A
